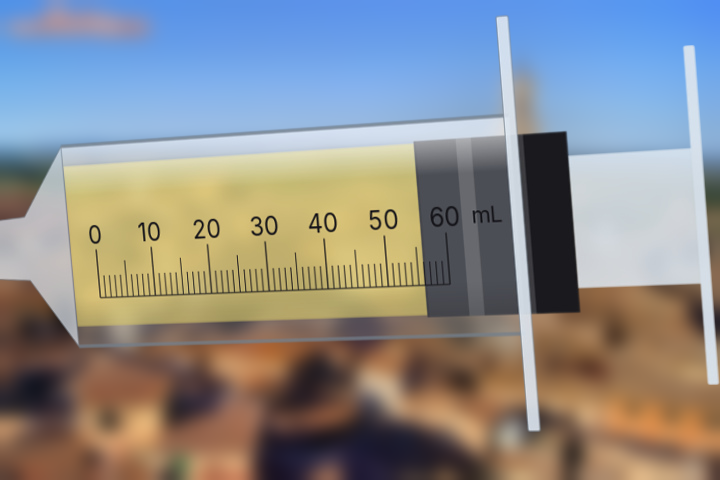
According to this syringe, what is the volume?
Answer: 56 mL
